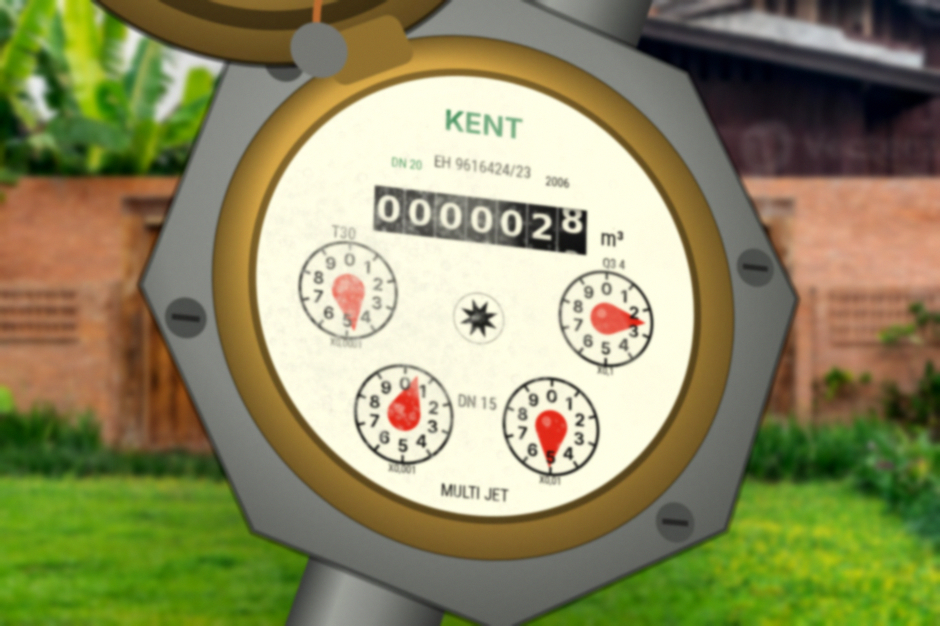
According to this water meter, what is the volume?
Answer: 28.2504 m³
